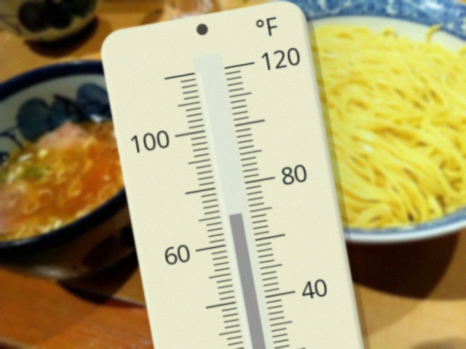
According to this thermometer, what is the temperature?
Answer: 70 °F
